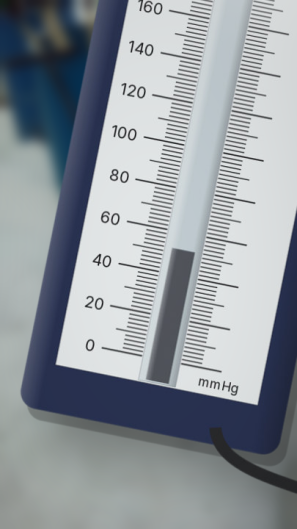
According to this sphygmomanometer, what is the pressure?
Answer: 52 mmHg
